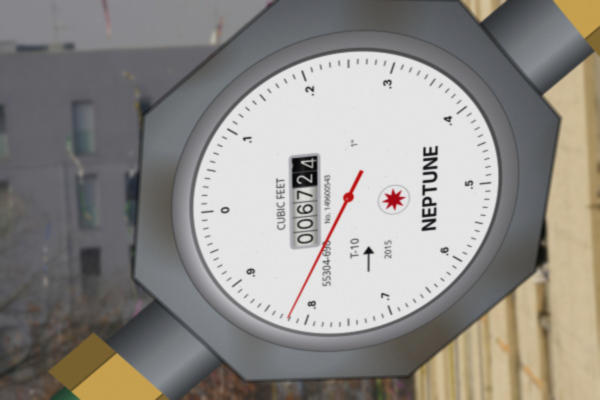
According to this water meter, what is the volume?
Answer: 6723.82 ft³
